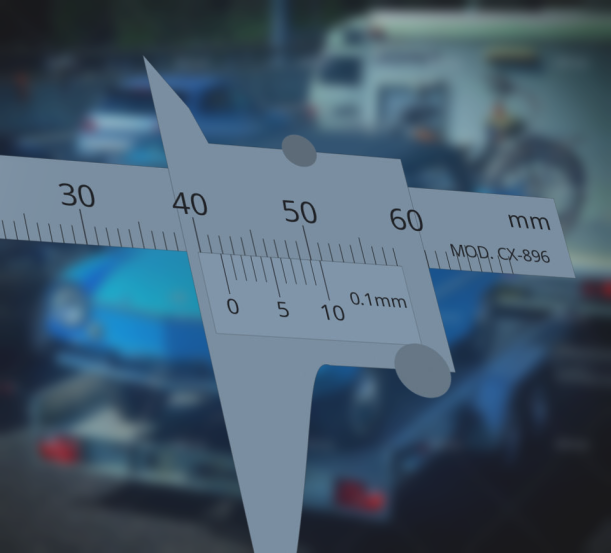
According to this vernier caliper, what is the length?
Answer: 41.8 mm
